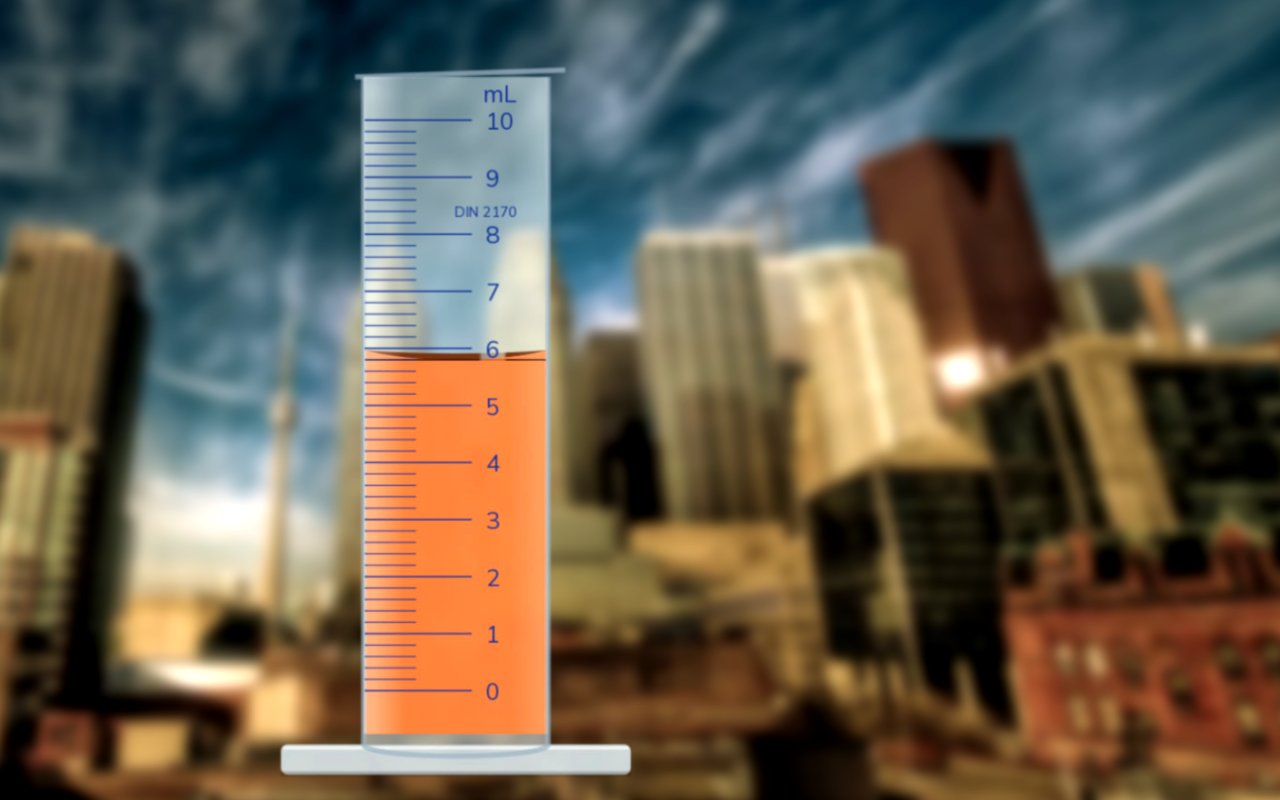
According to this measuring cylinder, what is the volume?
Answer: 5.8 mL
